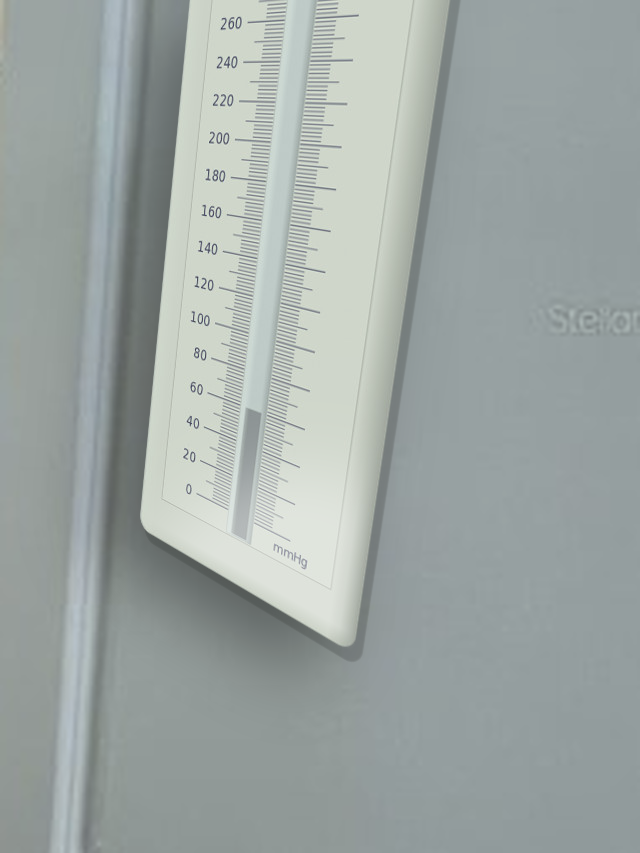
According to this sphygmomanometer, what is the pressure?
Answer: 60 mmHg
